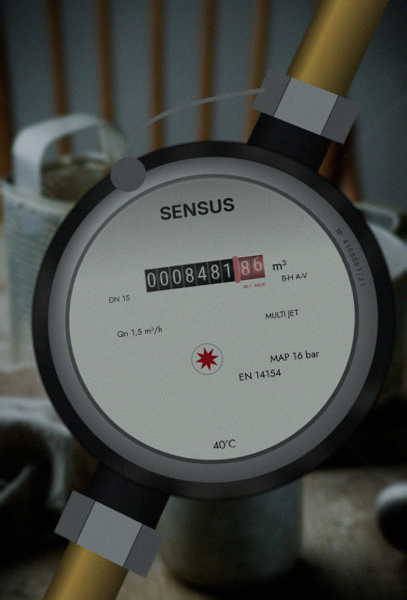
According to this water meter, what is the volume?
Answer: 8481.86 m³
